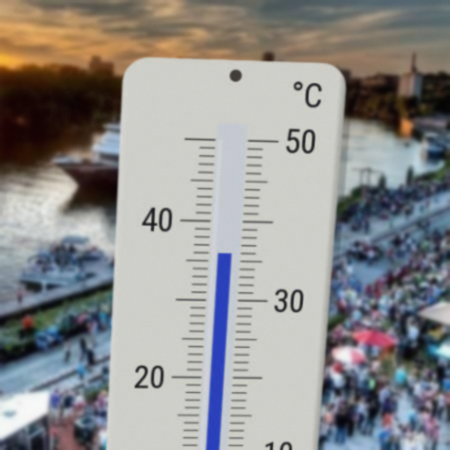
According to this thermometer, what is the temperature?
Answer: 36 °C
